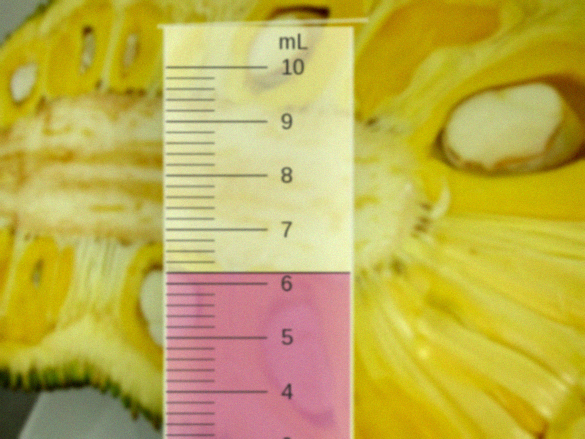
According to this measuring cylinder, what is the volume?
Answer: 6.2 mL
